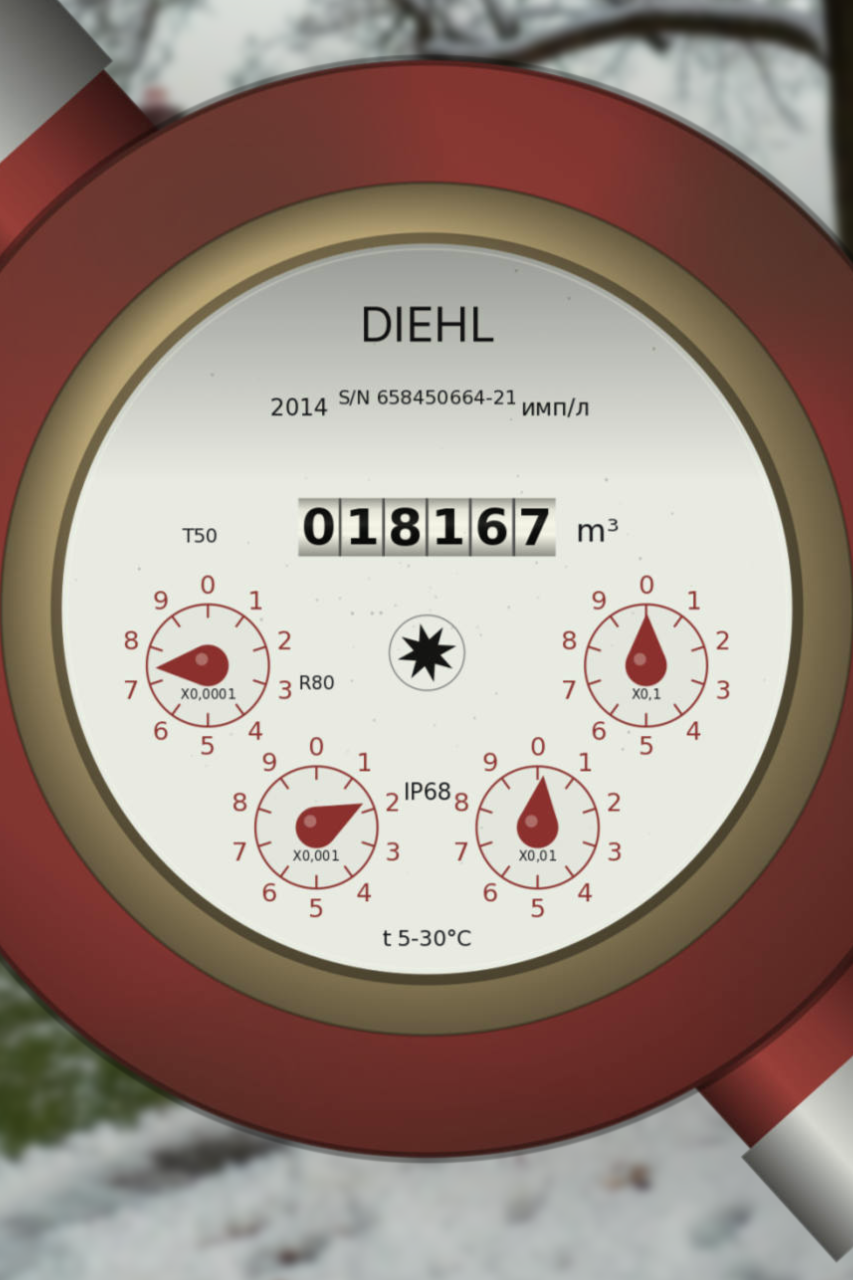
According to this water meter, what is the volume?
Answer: 18167.0017 m³
